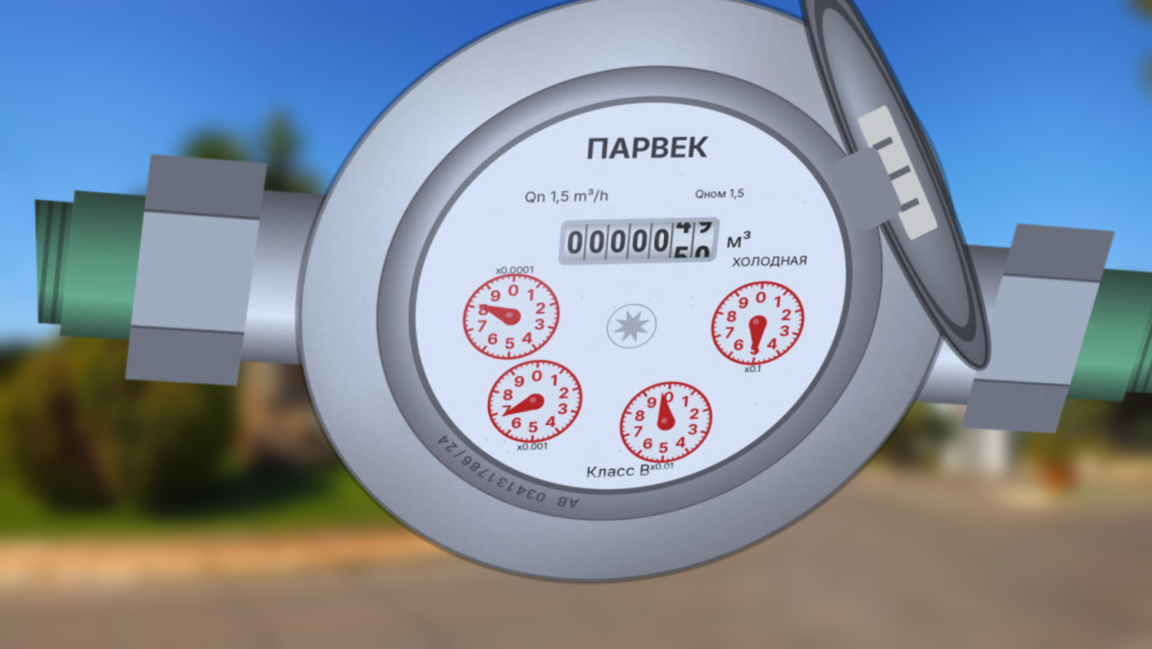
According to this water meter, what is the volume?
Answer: 49.4968 m³
